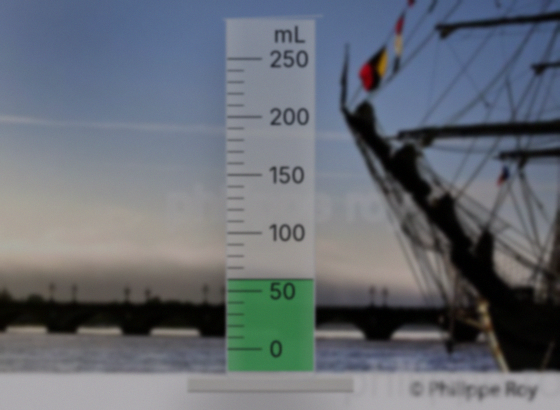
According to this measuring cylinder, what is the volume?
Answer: 60 mL
